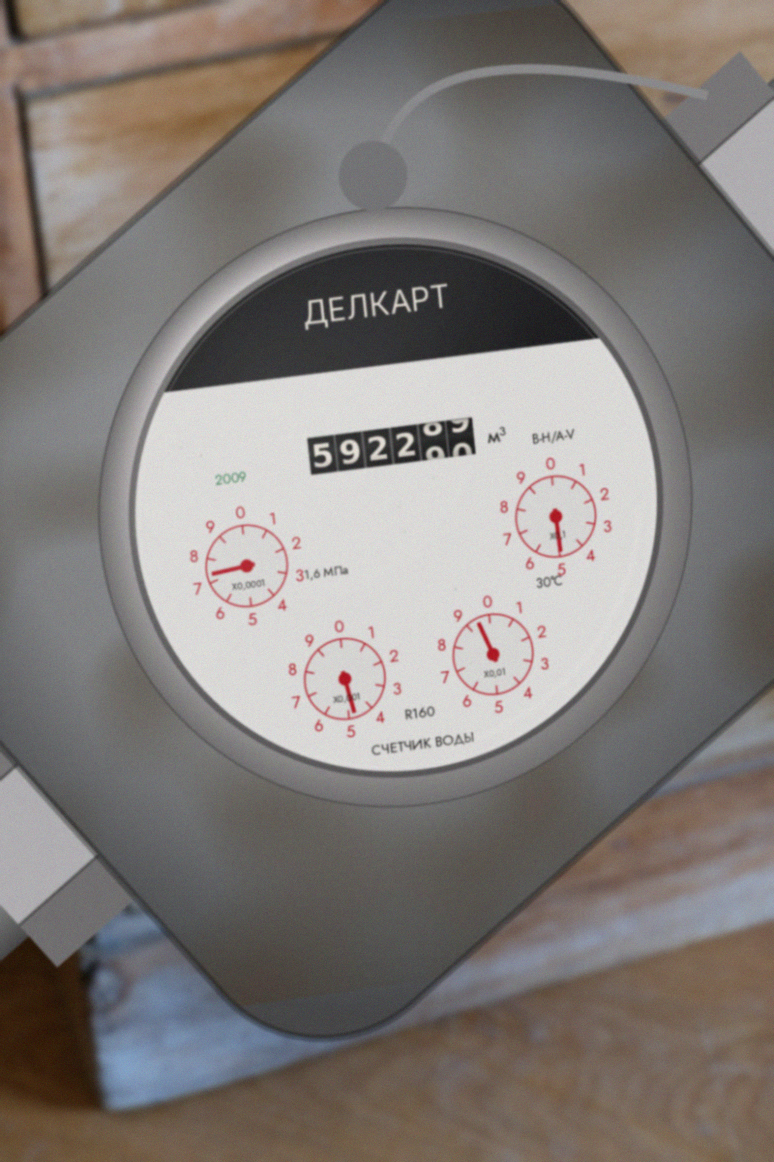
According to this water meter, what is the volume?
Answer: 592289.4947 m³
